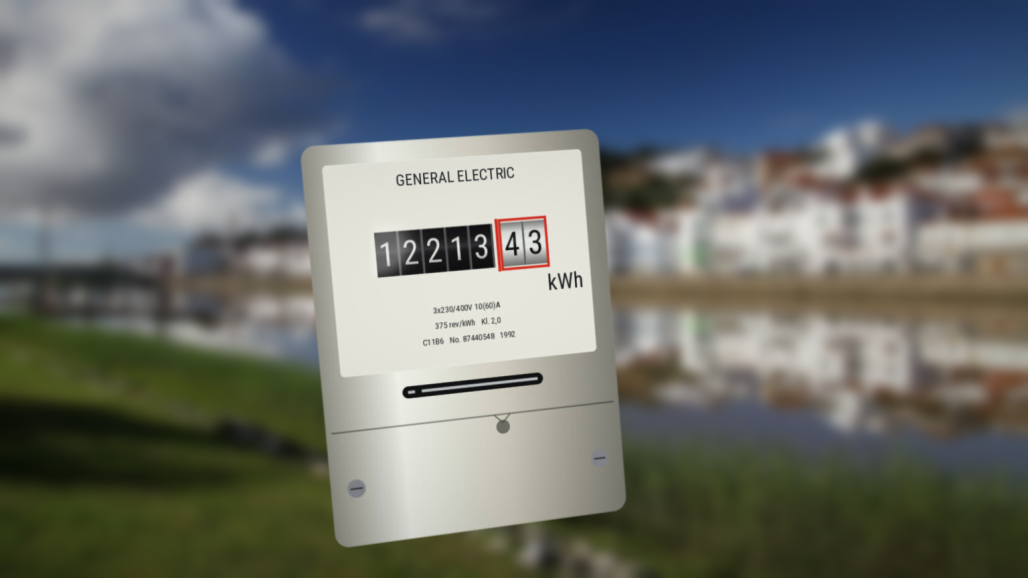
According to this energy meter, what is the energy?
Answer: 12213.43 kWh
